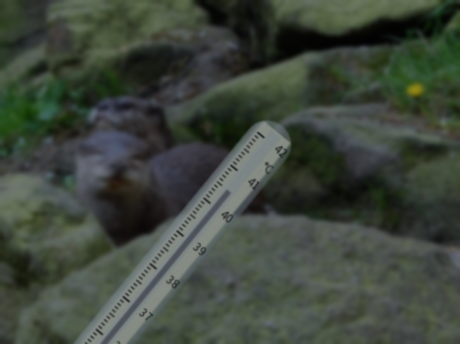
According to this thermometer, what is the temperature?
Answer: 40.5 °C
